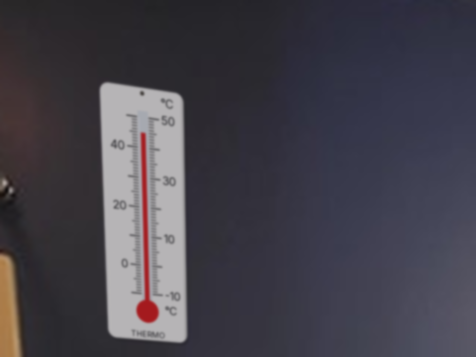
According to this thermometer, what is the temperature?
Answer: 45 °C
